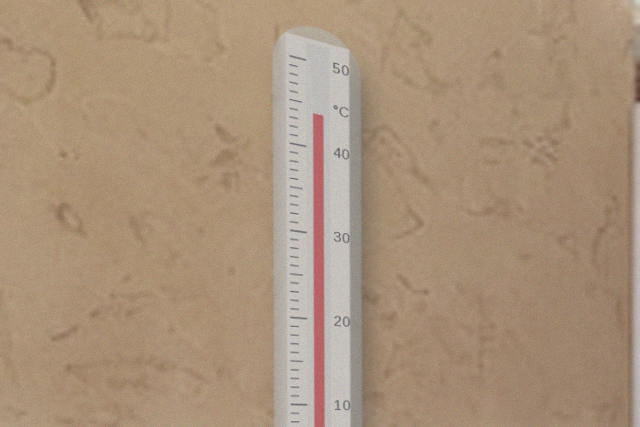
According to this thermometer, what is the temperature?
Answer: 44 °C
